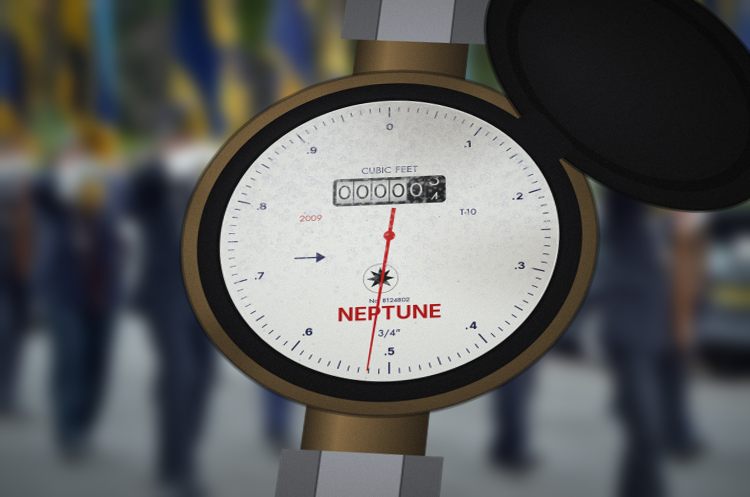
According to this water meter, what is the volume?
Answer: 3.52 ft³
